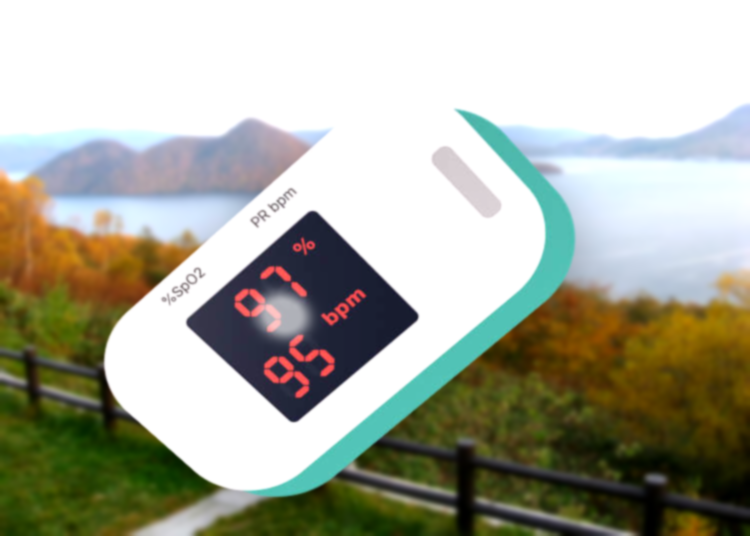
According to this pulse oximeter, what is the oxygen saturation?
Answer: 97 %
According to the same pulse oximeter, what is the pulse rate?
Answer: 95 bpm
